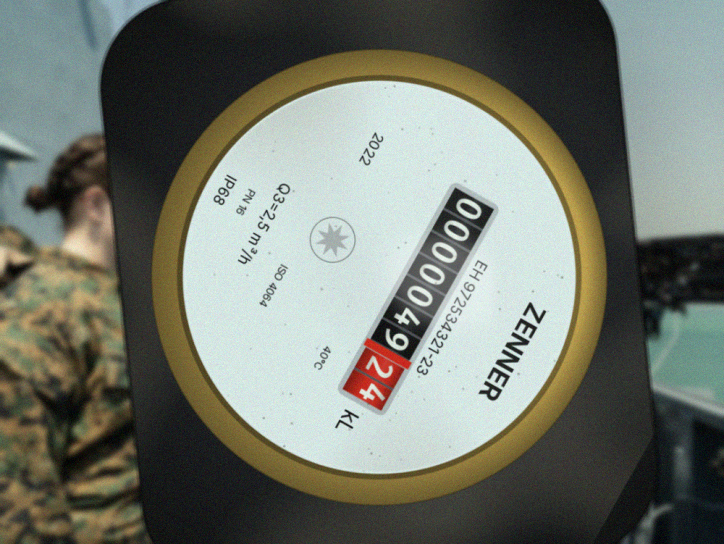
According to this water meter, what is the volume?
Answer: 49.24 kL
